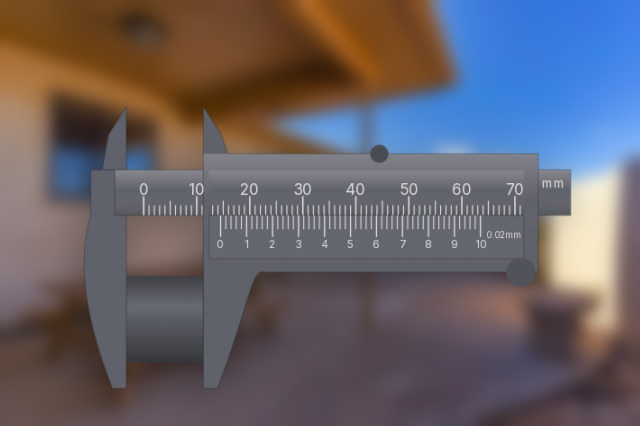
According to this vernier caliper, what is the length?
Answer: 14.5 mm
